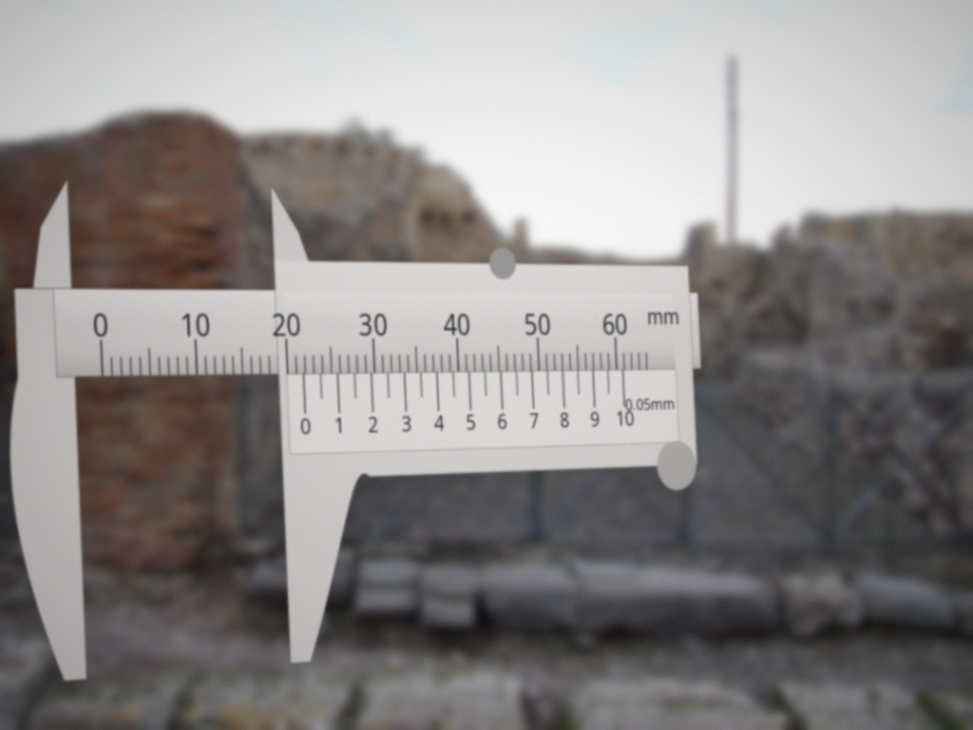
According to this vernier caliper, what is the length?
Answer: 21.8 mm
